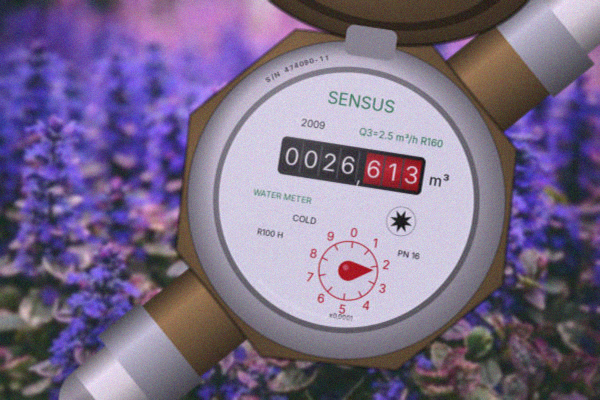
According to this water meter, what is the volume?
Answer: 26.6132 m³
